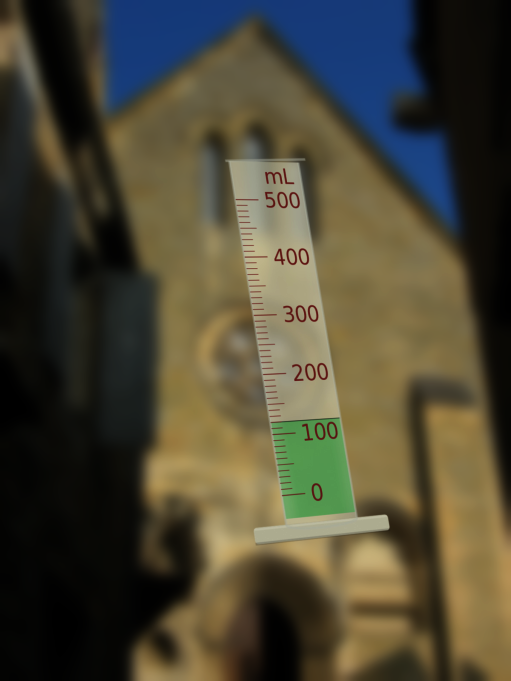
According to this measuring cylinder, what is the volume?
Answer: 120 mL
